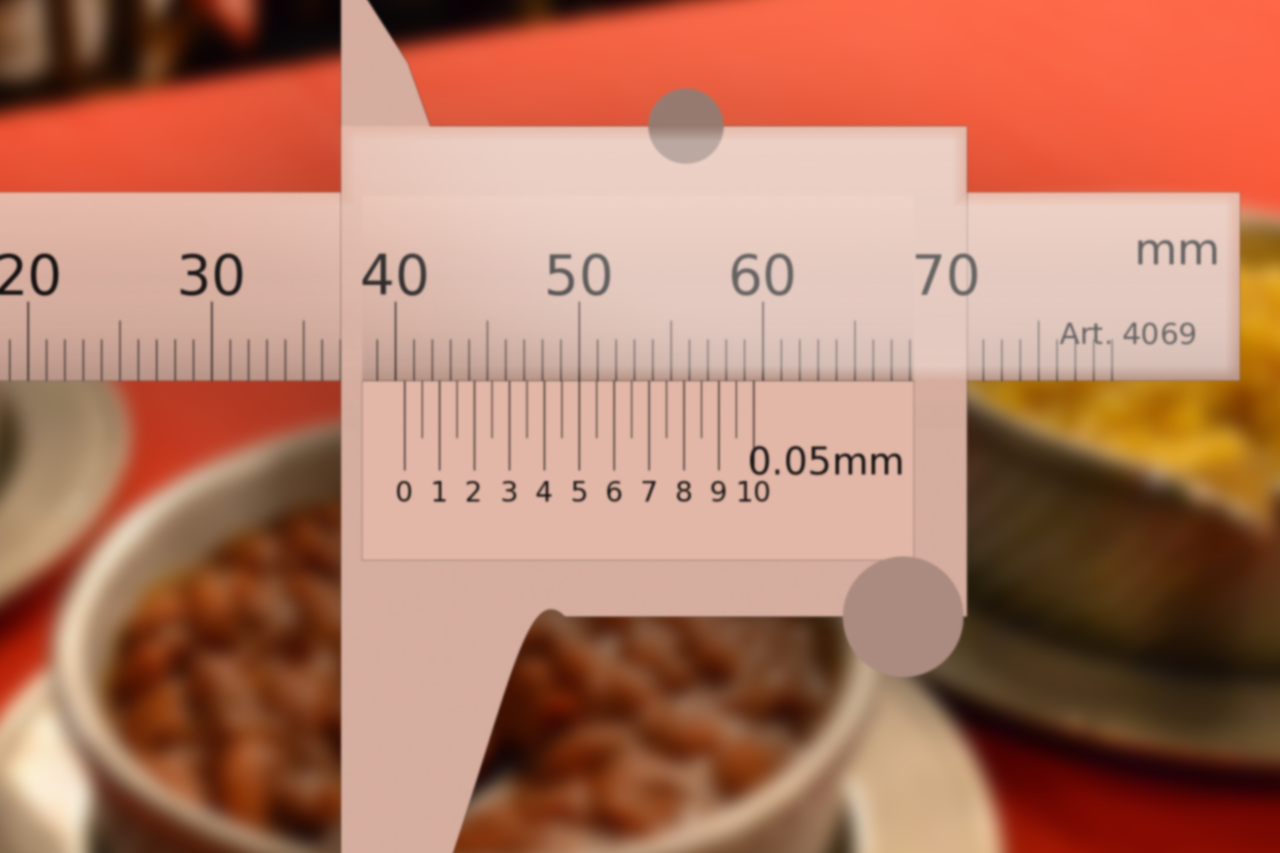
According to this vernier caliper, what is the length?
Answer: 40.5 mm
